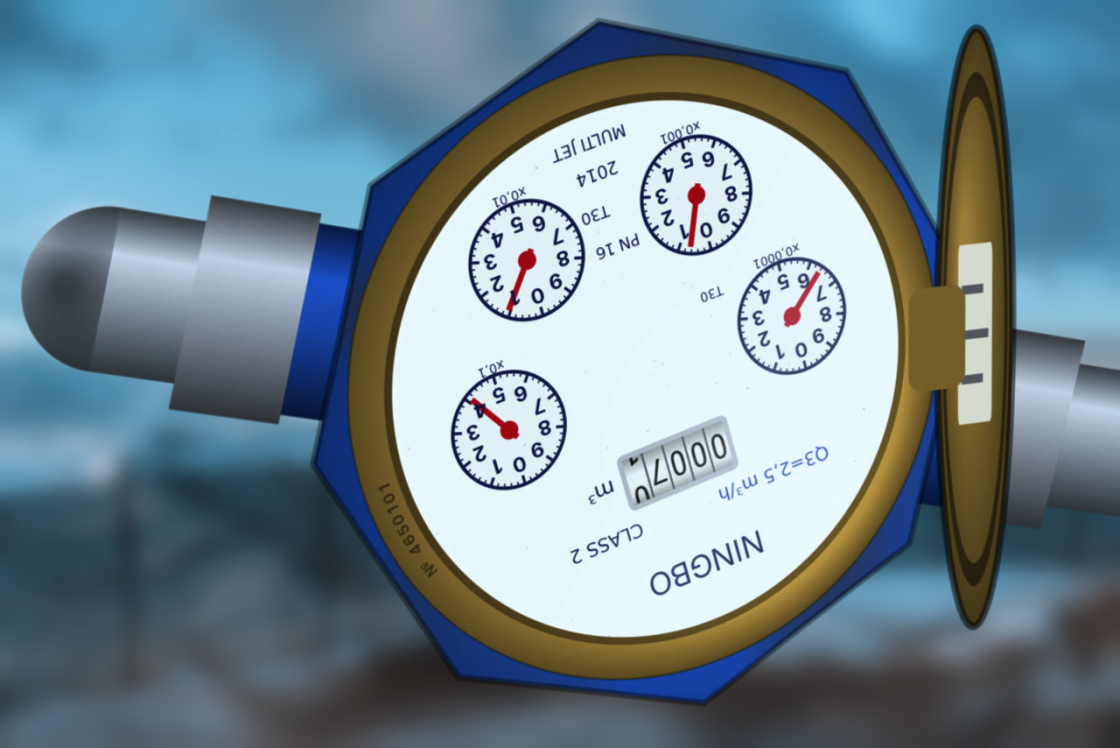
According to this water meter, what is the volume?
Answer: 70.4106 m³
